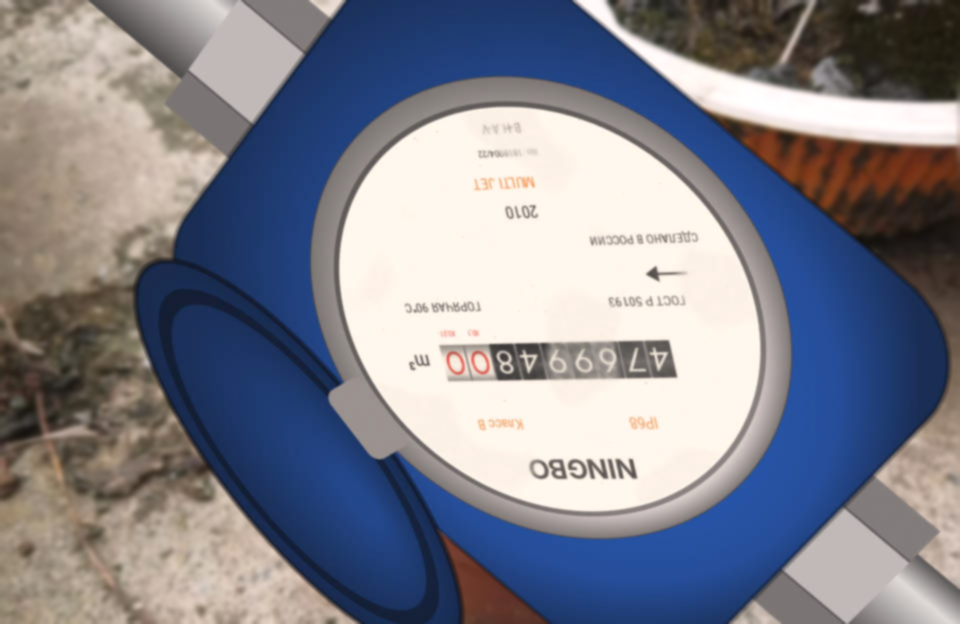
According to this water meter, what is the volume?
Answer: 4769948.00 m³
